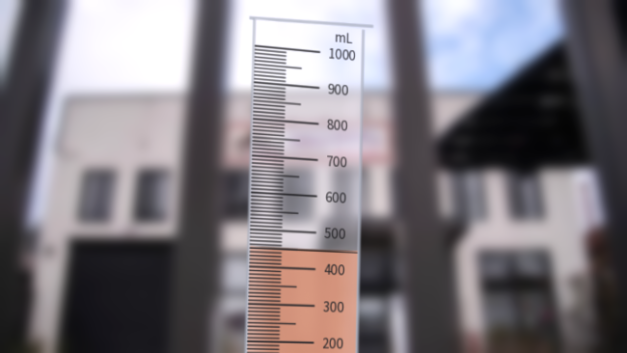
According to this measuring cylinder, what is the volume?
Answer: 450 mL
